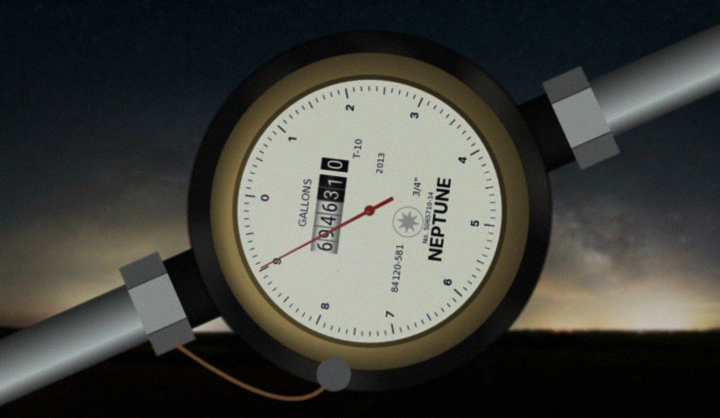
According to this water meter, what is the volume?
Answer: 6946309.0 gal
